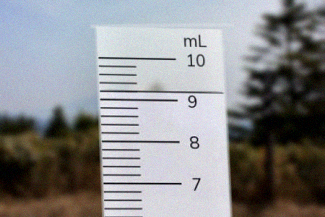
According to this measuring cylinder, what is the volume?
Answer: 9.2 mL
